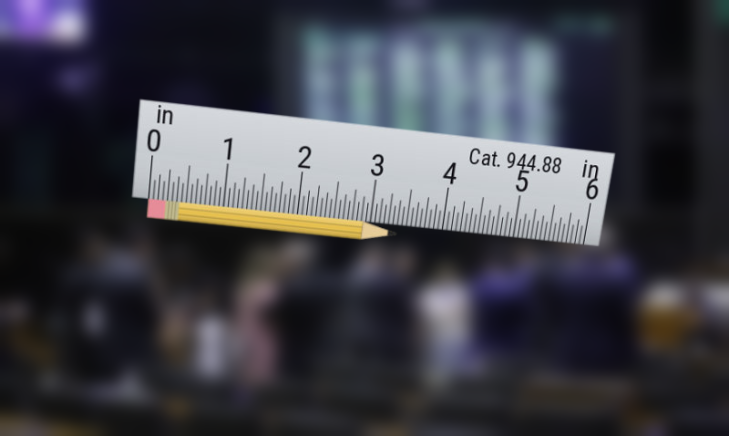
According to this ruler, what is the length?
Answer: 3.375 in
